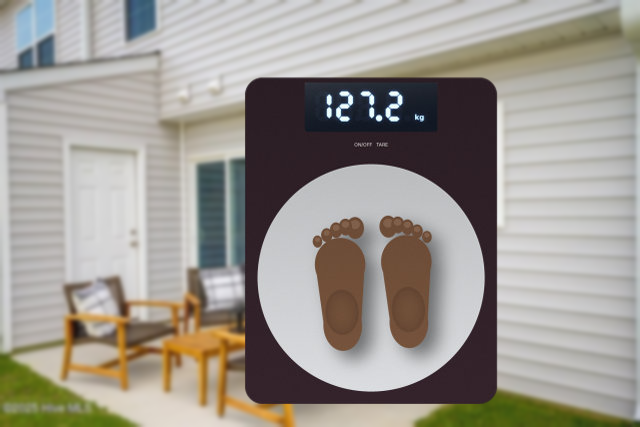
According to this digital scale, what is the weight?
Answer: 127.2 kg
